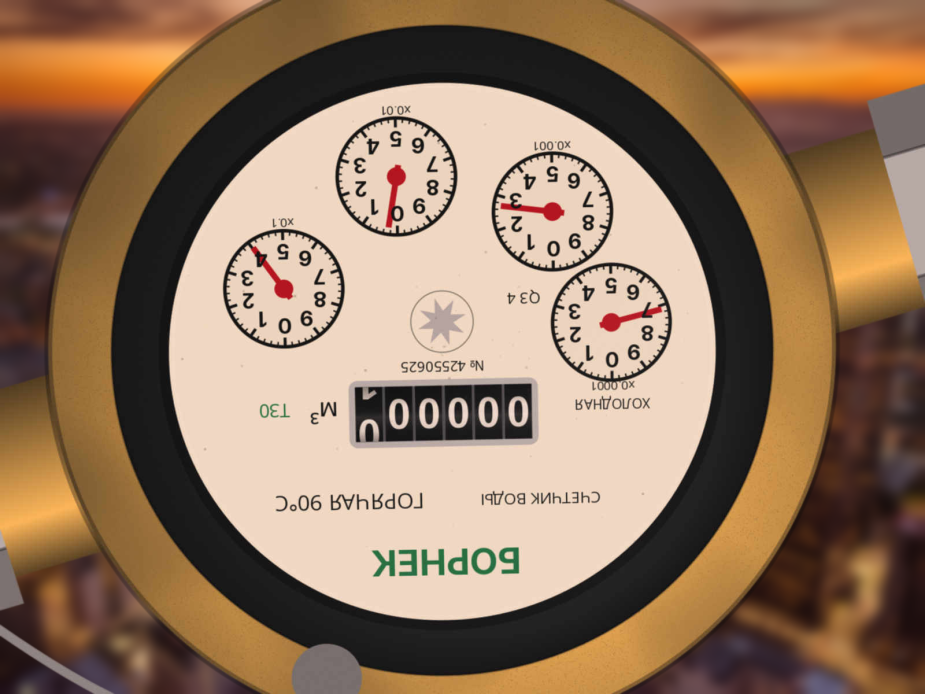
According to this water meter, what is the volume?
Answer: 0.4027 m³
